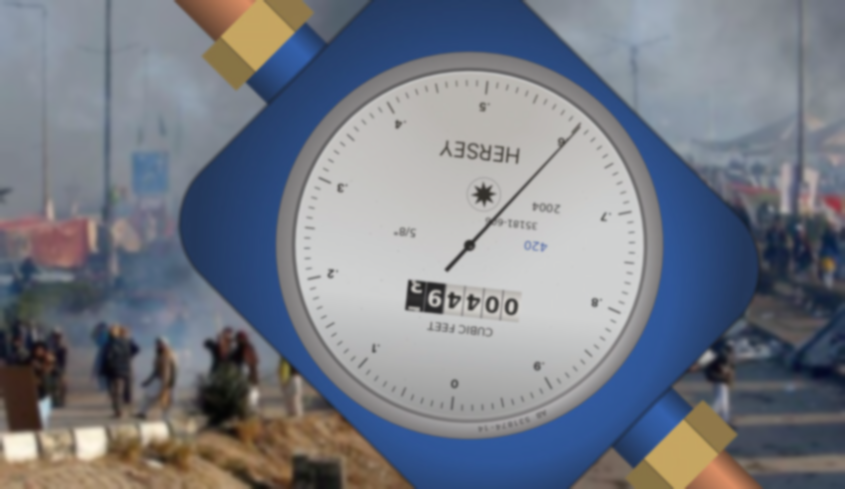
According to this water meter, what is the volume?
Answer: 4492.60 ft³
